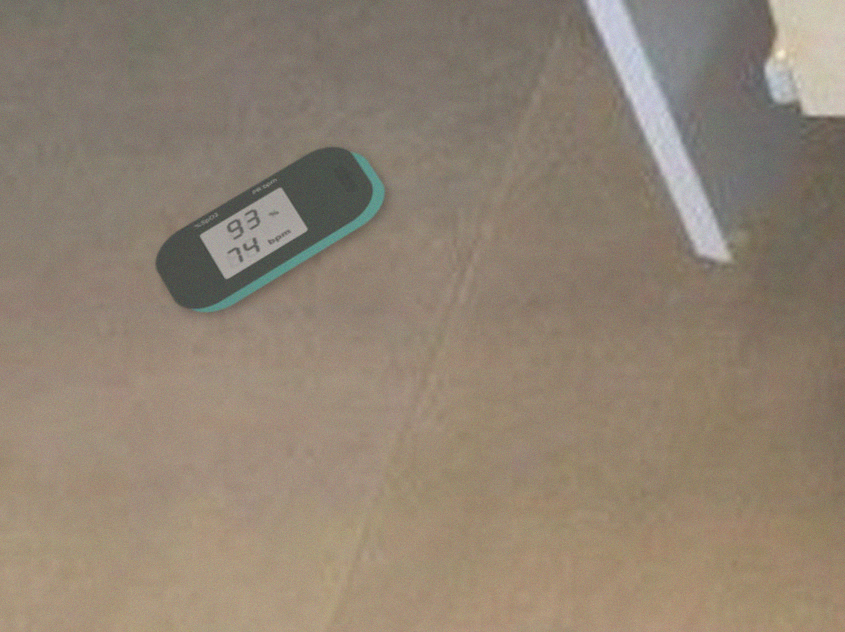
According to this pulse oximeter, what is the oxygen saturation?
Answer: 93 %
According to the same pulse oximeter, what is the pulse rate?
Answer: 74 bpm
